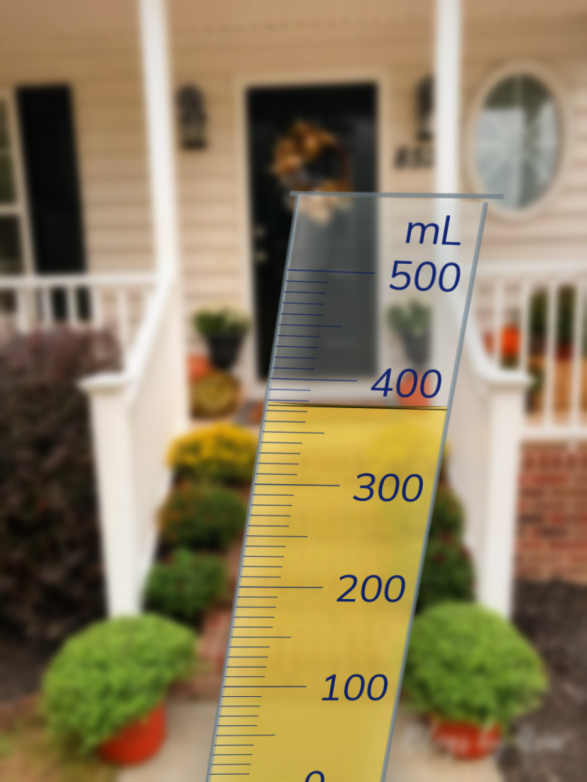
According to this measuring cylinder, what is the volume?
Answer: 375 mL
